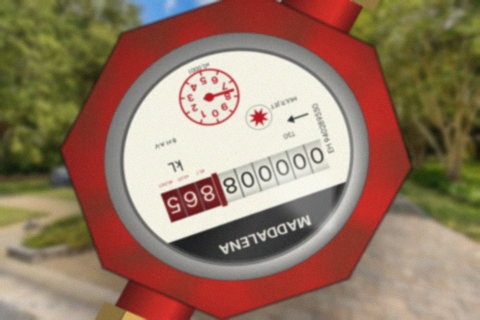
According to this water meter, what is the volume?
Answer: 8.8657 kL
